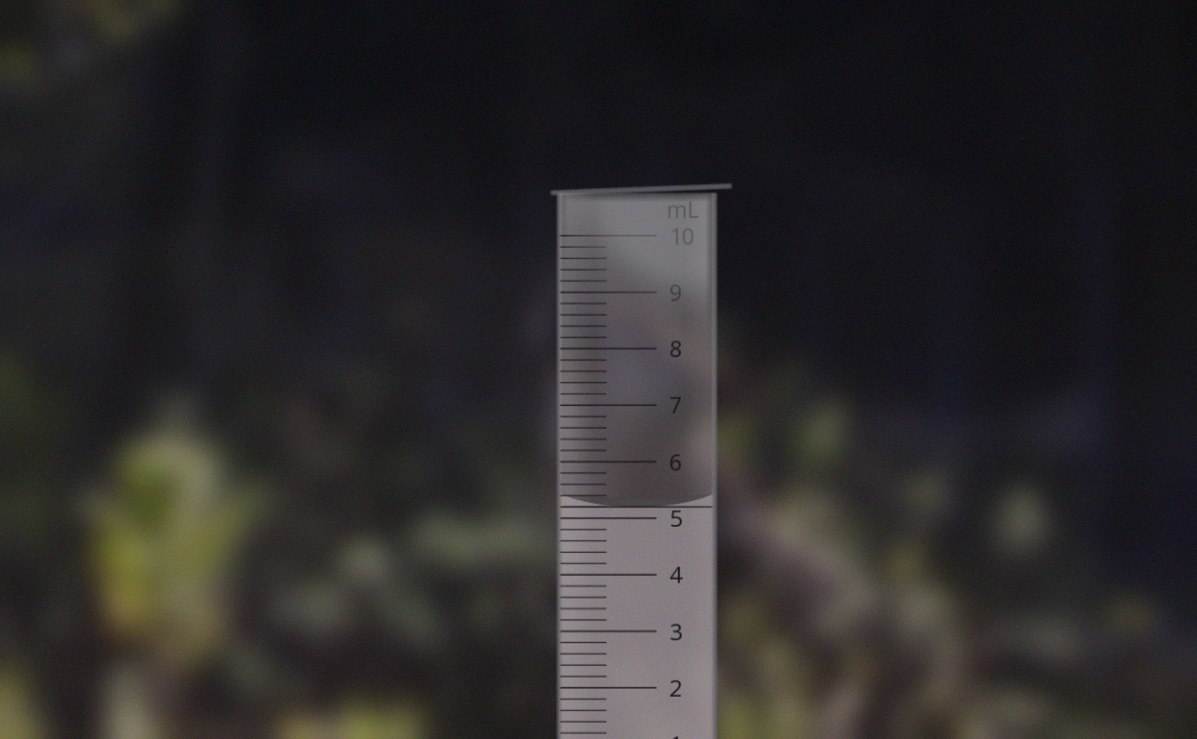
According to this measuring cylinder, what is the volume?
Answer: 5.2 mL
